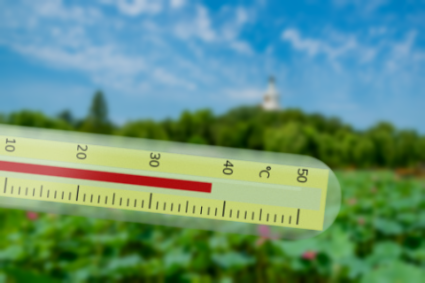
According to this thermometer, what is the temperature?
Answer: 38 °C
